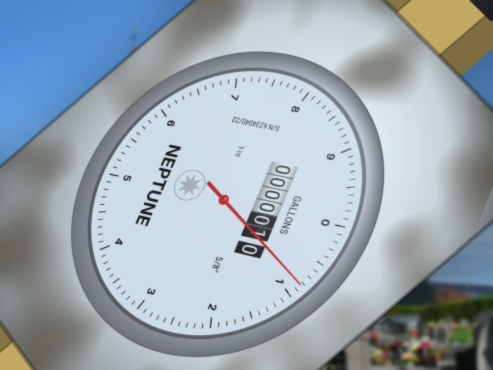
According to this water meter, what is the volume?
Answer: 10.8 gal
